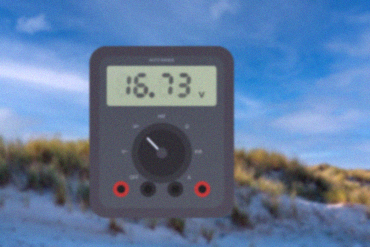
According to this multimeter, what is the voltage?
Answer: 16.73 V
